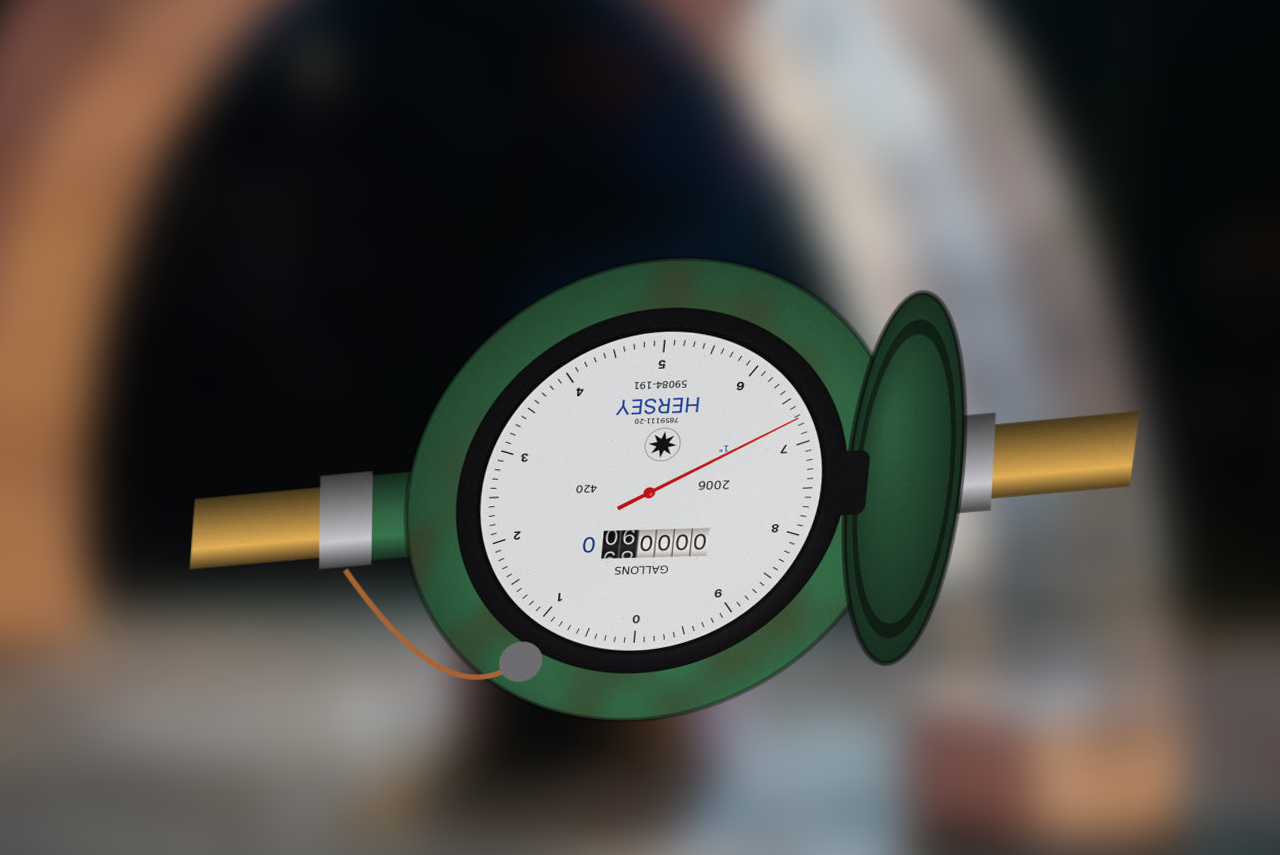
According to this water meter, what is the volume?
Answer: 896.7 gal
